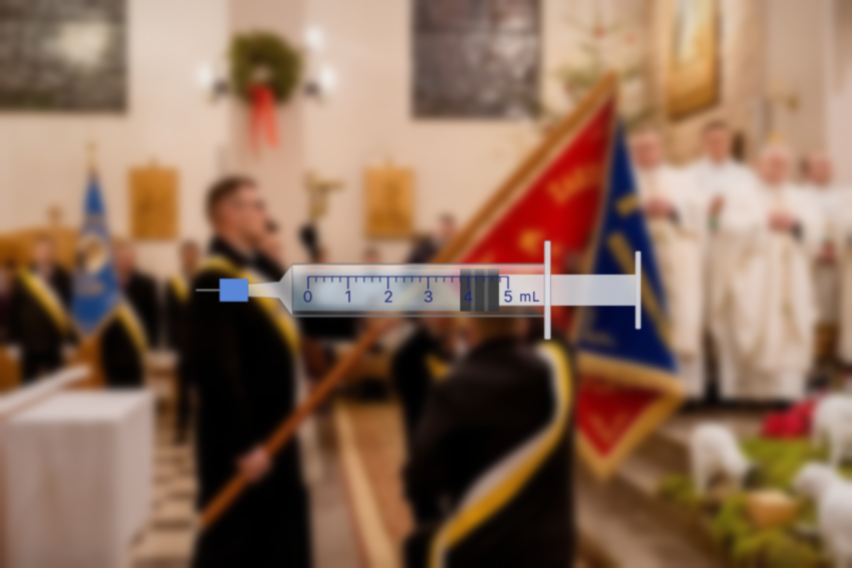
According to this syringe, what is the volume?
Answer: 3.8 mL
